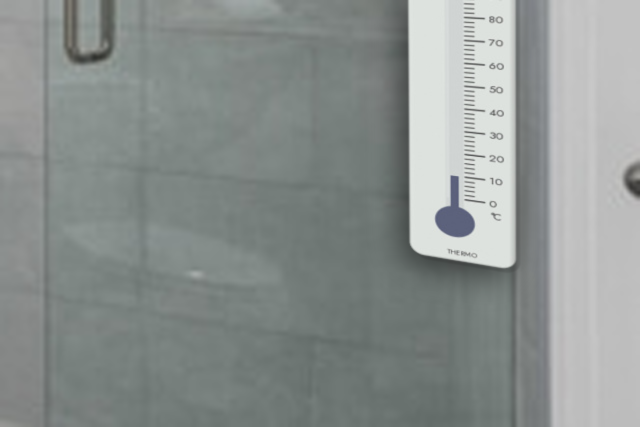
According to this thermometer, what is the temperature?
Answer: 10 °C
